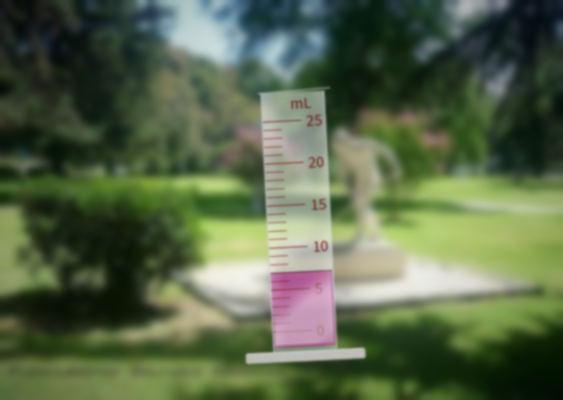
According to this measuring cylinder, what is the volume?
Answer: 7 mL
